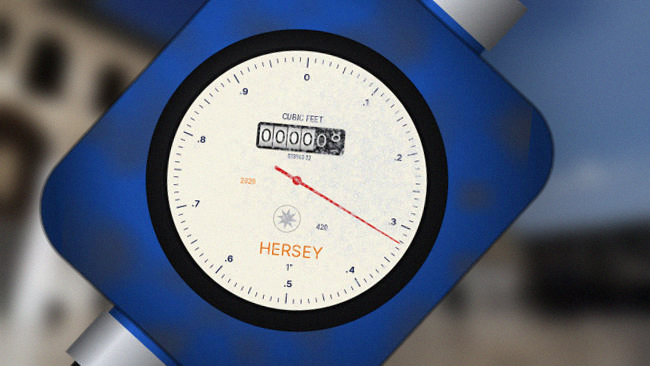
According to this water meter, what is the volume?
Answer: 8.32 ft³
